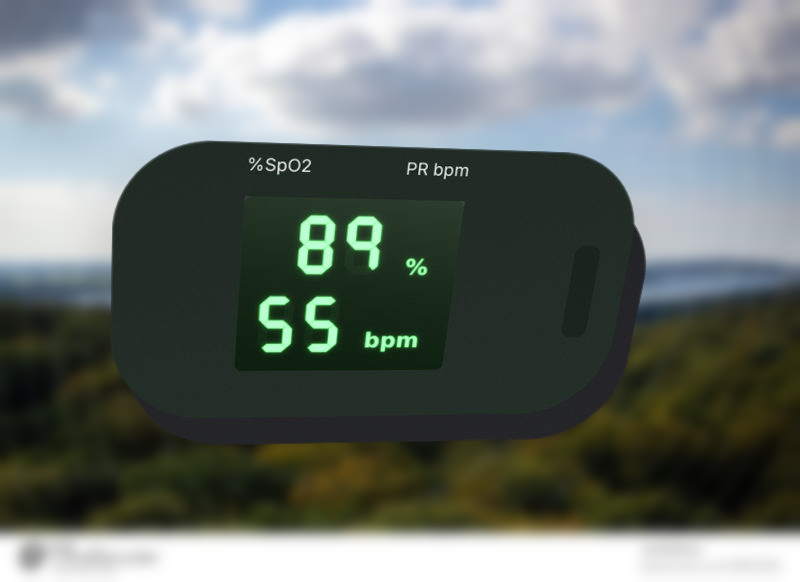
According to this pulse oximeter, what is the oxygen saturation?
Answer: 89 %
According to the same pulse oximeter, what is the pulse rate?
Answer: 55 bpm
